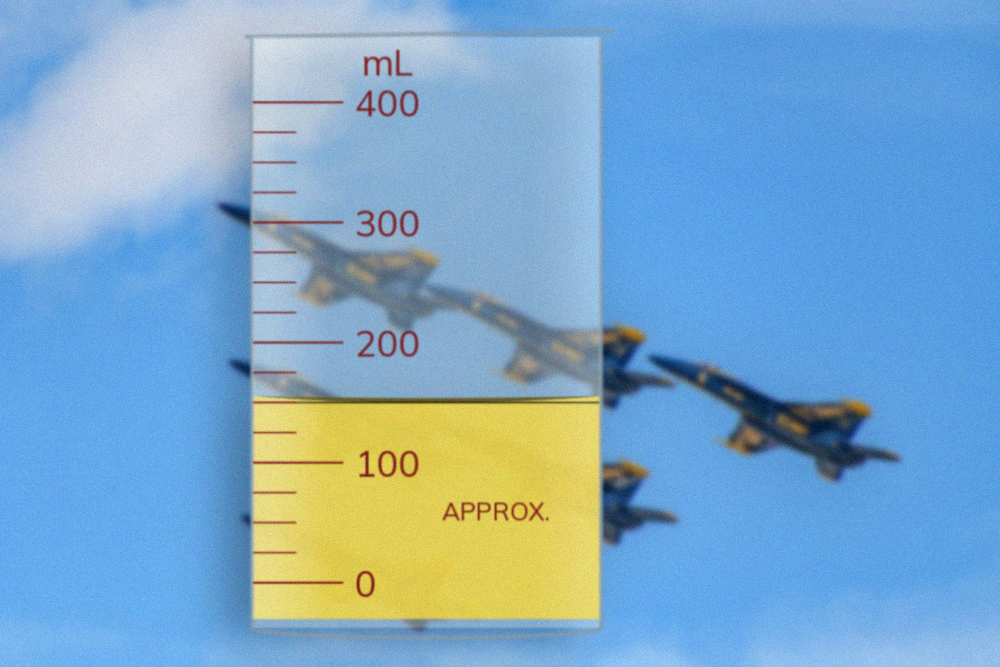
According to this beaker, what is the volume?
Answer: 150 mL
